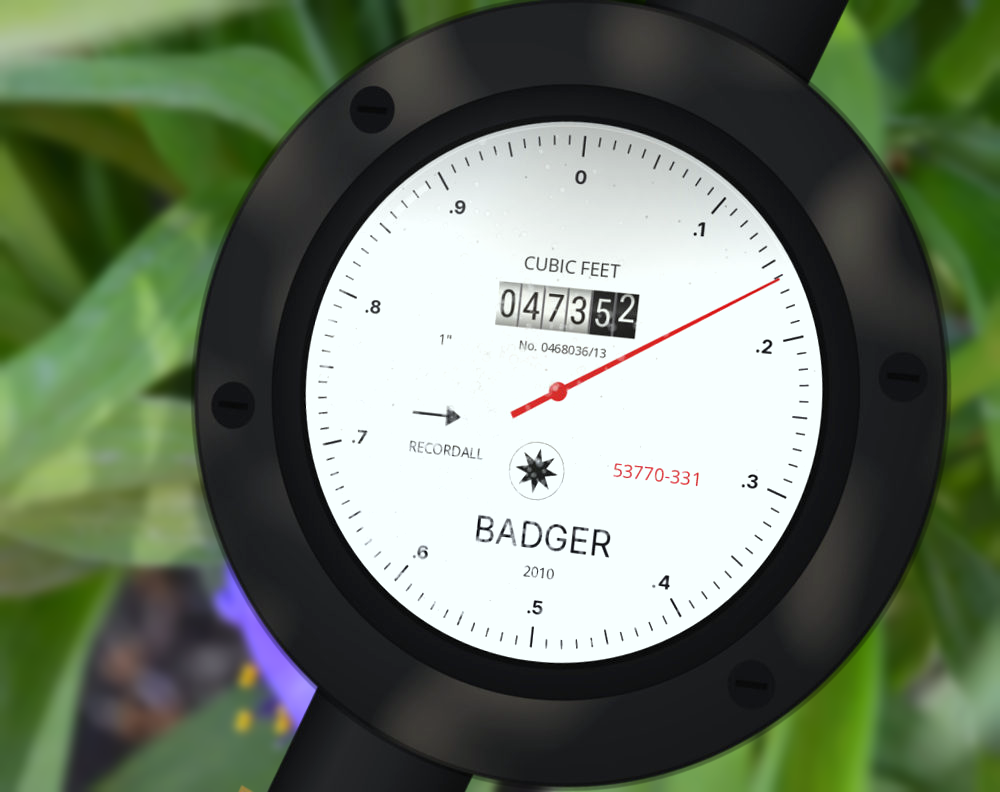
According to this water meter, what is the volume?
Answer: 47352.16 ft³
